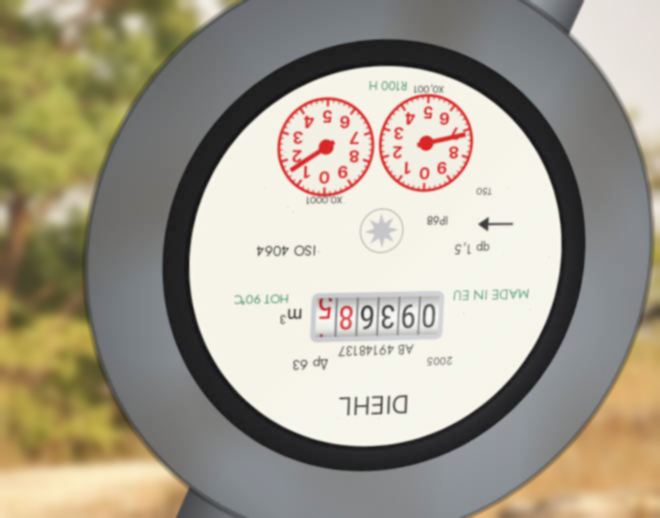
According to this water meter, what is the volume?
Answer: 936.8471 m³
